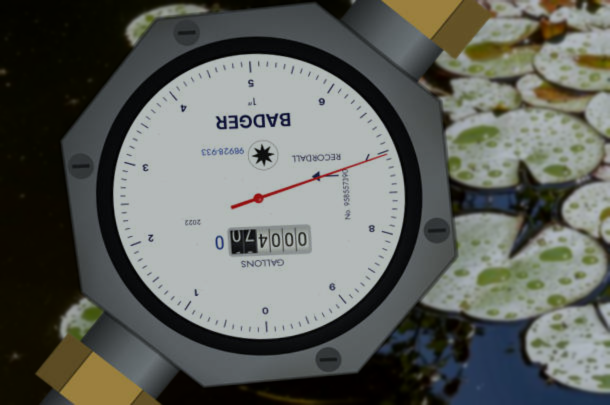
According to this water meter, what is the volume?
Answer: 4697.0 gal
